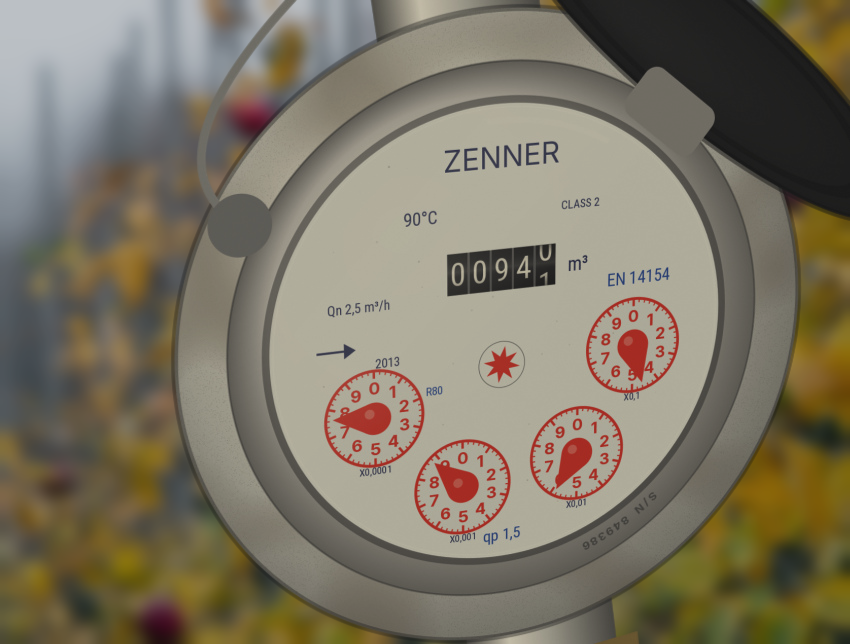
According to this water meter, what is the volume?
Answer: 940.4587 m³
